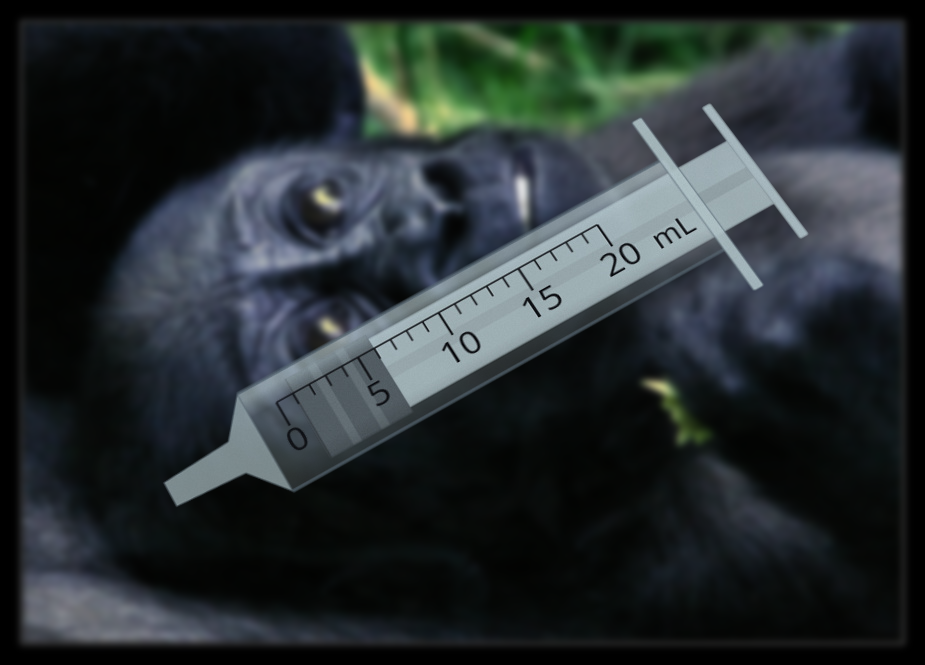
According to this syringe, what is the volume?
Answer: 1 mL
